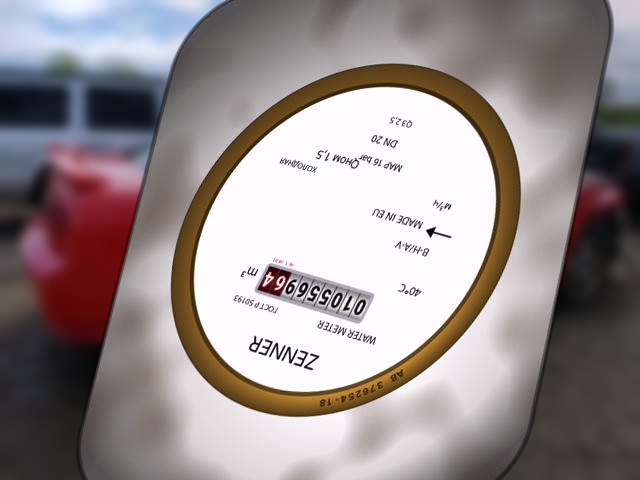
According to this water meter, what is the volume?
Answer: 105569.64 m³
